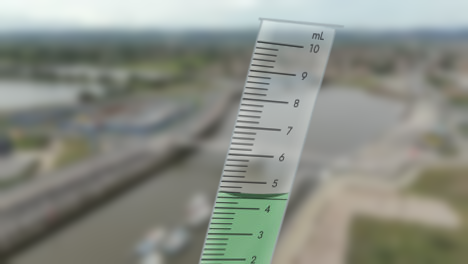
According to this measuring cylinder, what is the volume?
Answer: 4.4 mL
